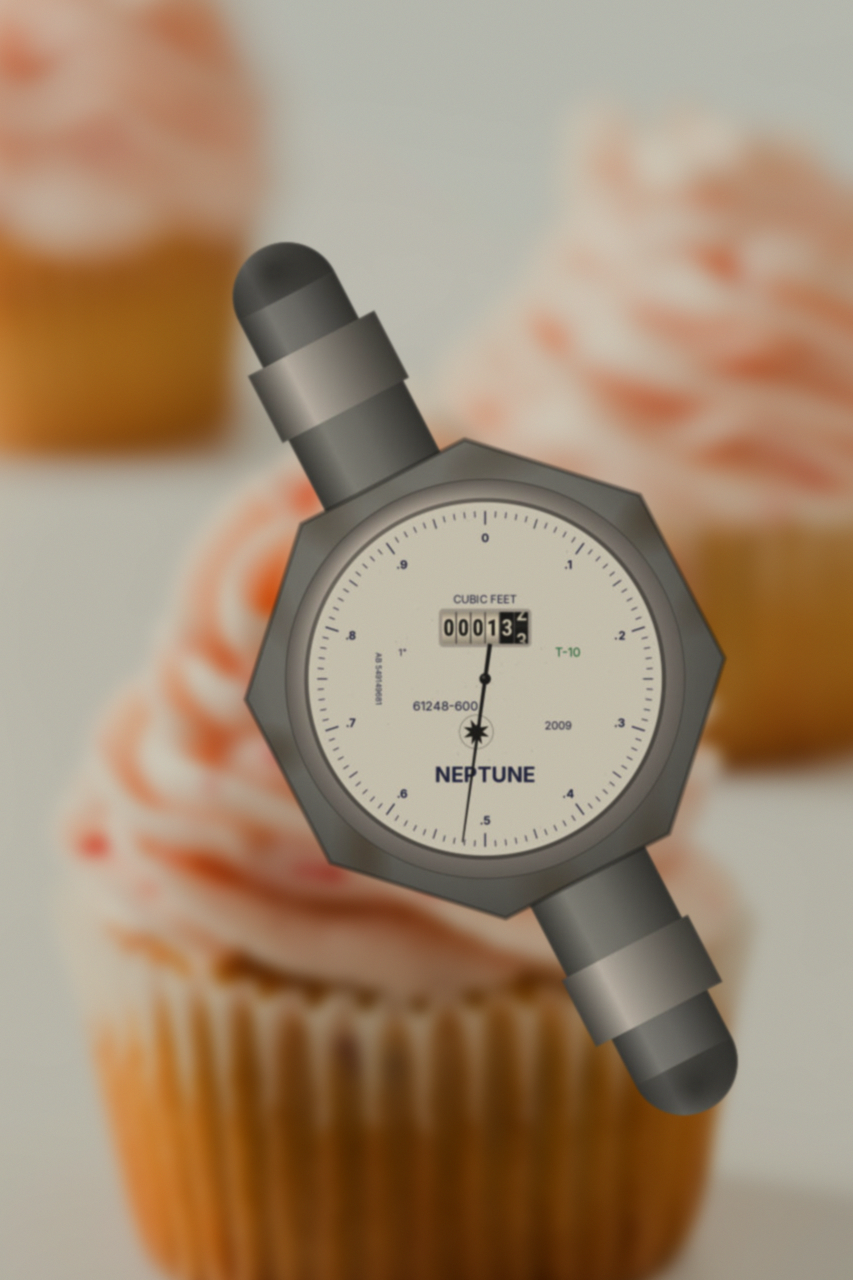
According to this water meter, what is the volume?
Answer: 132.52 ft³
